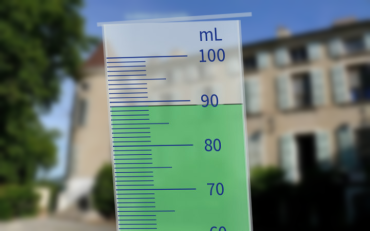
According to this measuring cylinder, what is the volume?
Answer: 89 mL
